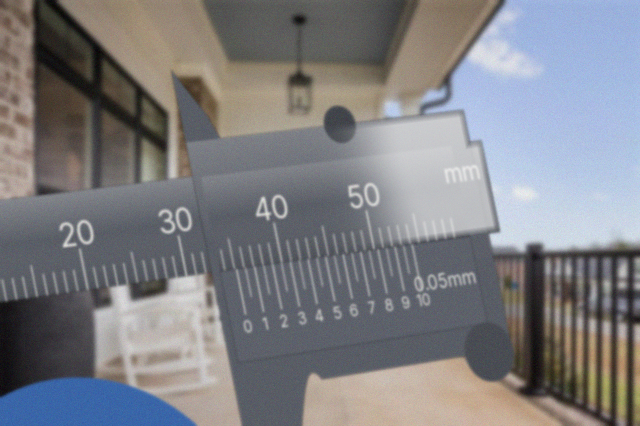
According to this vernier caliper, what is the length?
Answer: 35.2 mm
